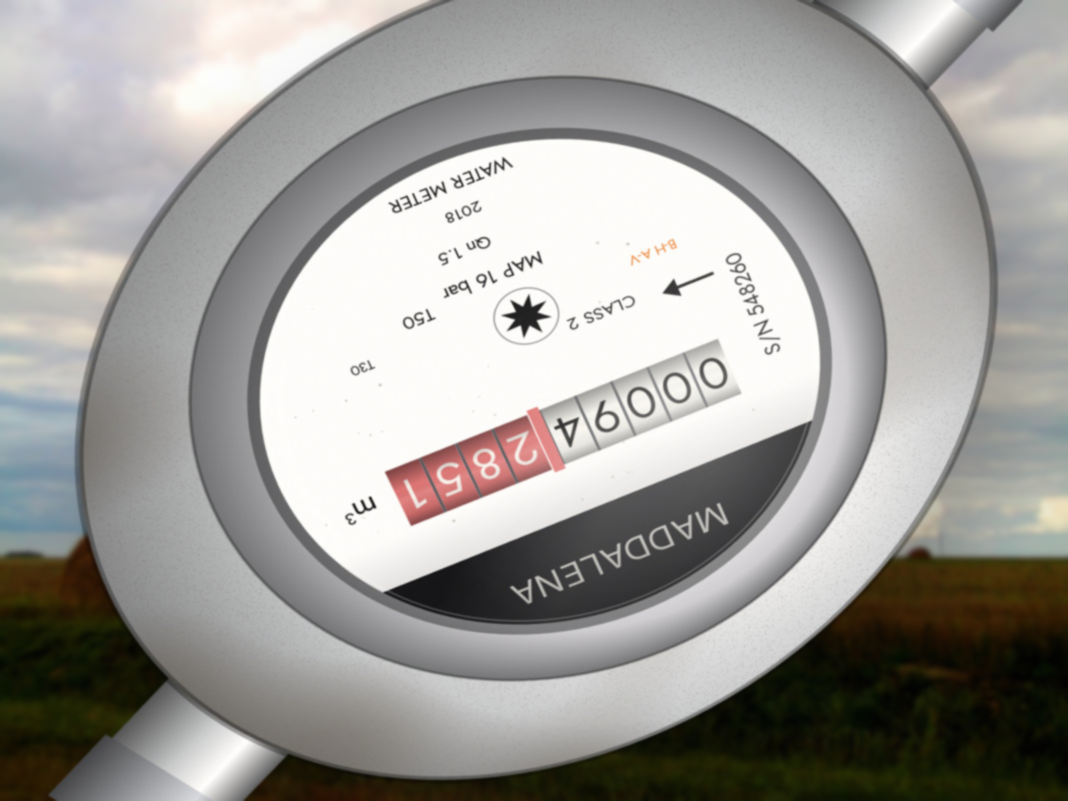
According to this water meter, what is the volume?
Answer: 94.2851 m³
